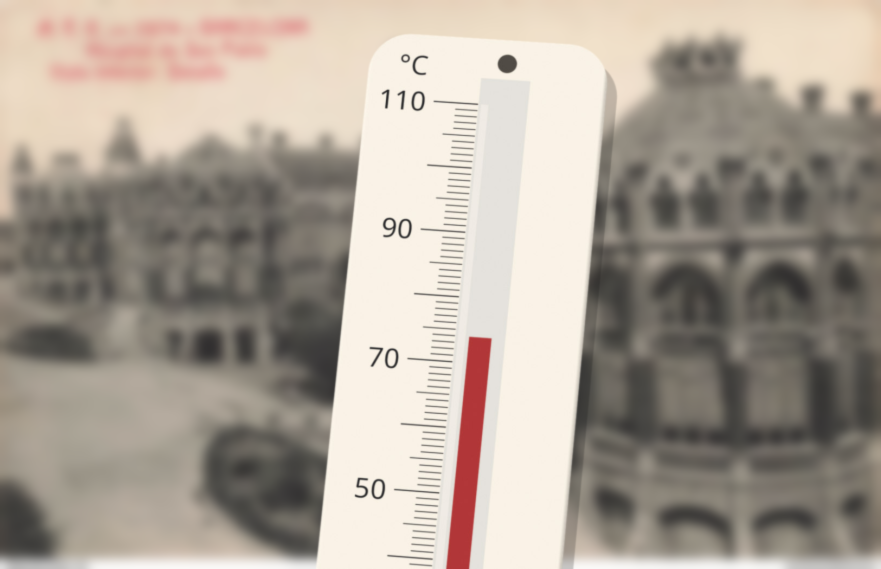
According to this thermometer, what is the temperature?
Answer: 74 °C
